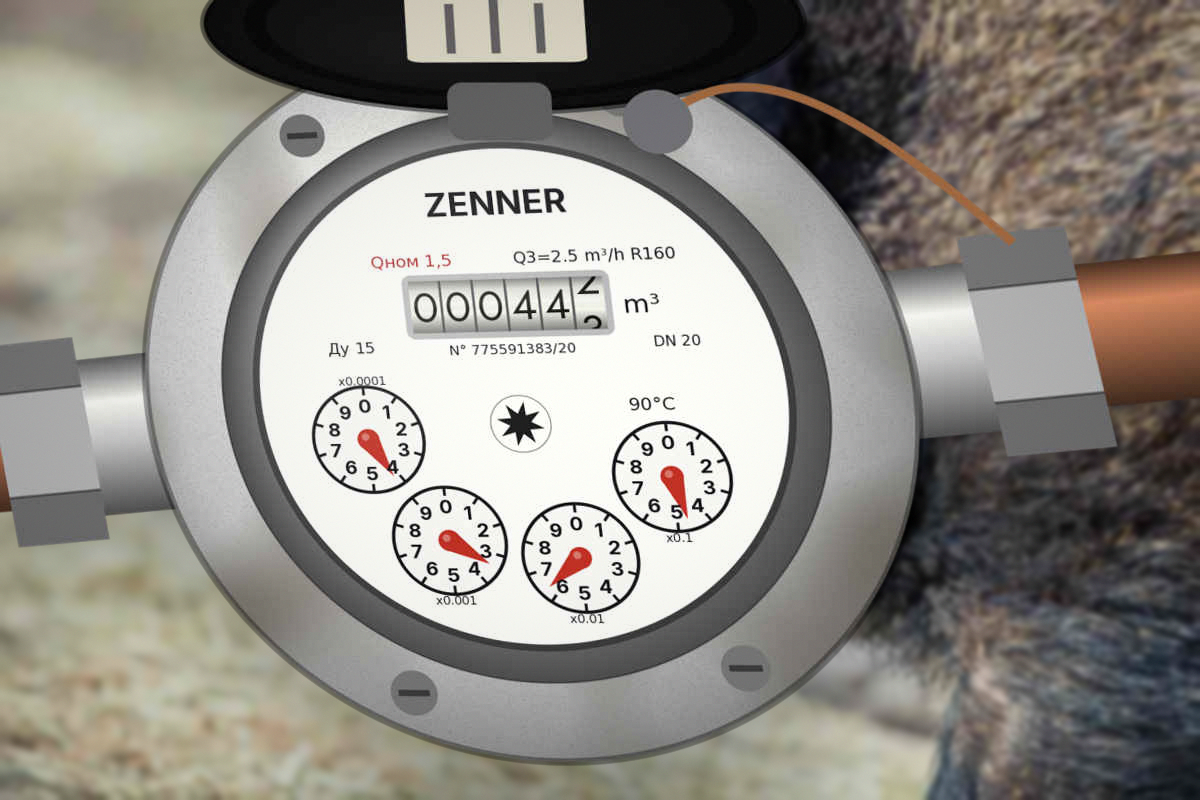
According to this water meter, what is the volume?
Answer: 442.4634 m³
